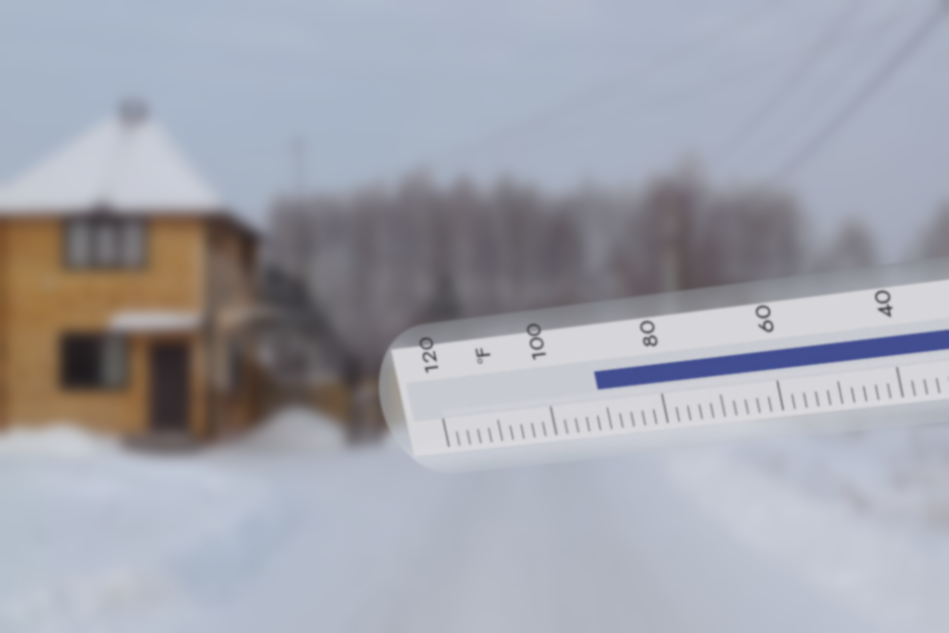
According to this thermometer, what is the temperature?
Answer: 91 °F
